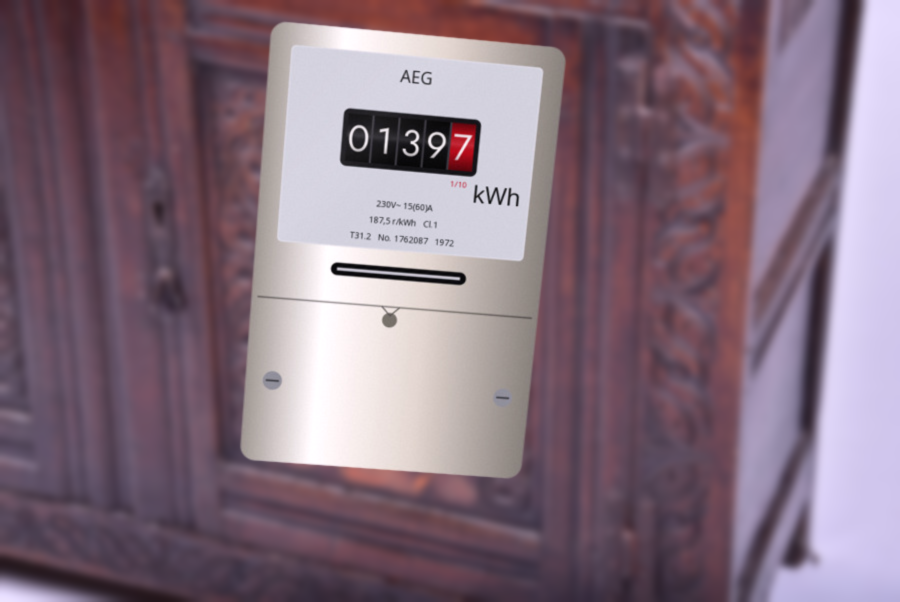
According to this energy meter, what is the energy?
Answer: 139.7 kWh
